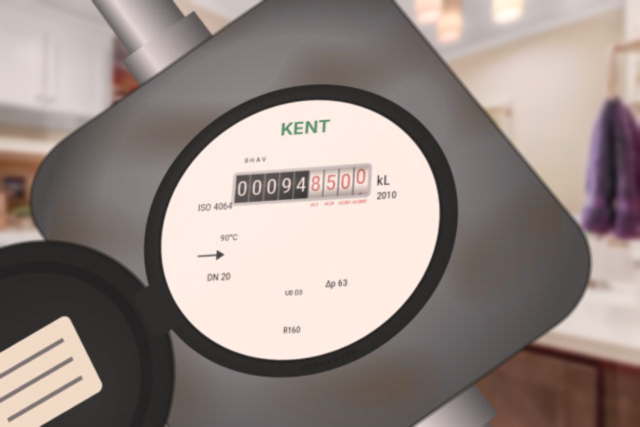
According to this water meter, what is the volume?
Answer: 94.8500 kL
